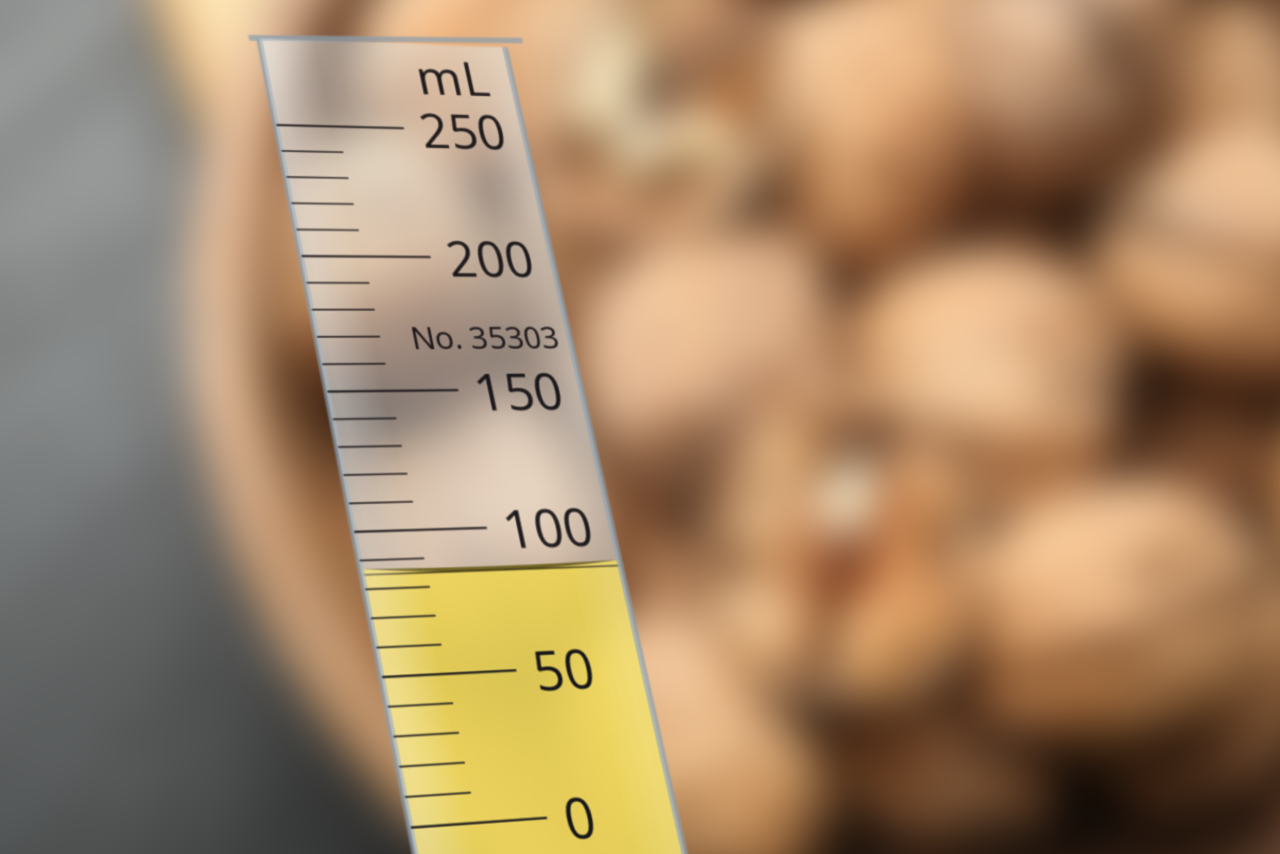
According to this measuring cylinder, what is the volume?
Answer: 85 mL
